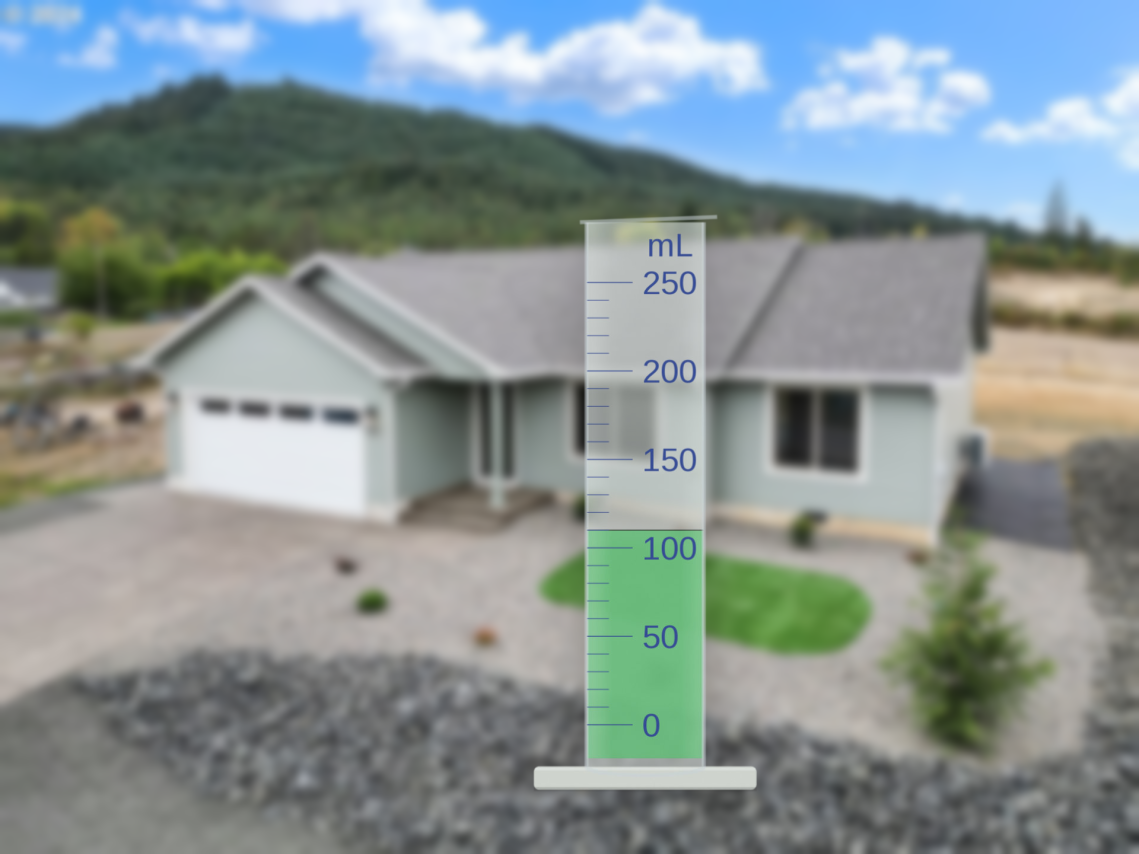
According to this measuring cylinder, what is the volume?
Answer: 110 mL
